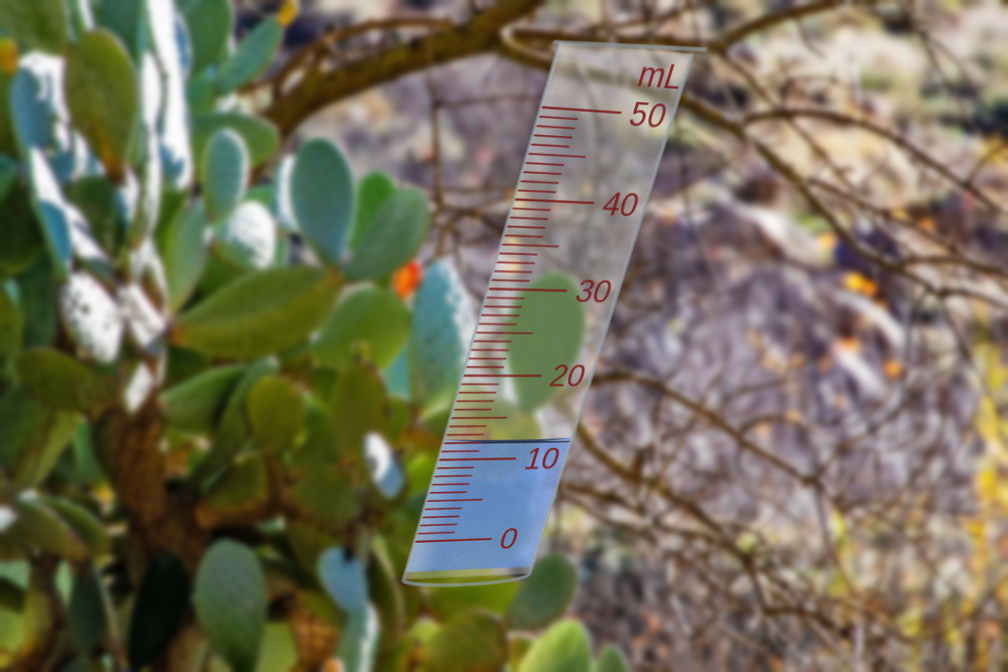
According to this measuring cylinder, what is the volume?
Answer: 12 mL
